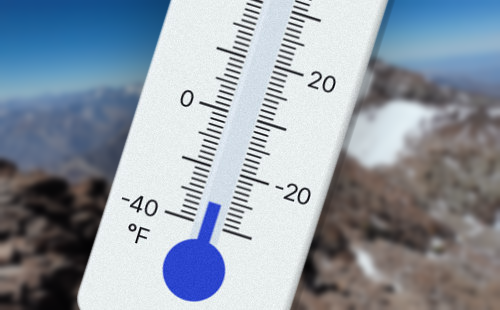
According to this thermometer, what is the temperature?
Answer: -32 °F
